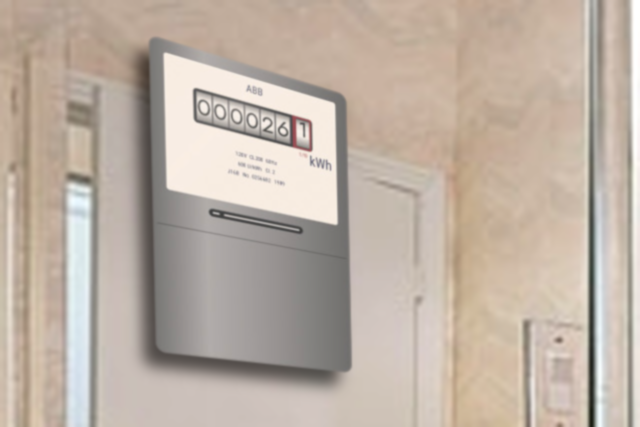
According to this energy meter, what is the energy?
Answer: 26.1 kWh
